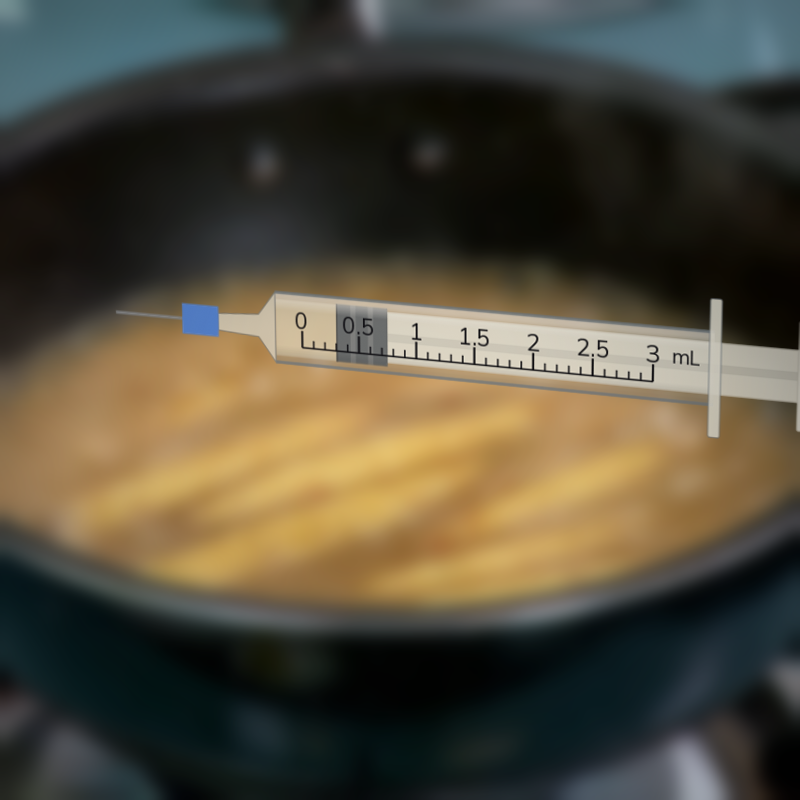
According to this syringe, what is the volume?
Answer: 0.3 mL
